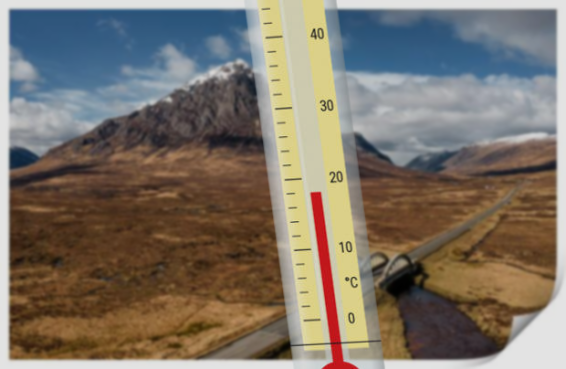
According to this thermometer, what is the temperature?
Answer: 18 °C
